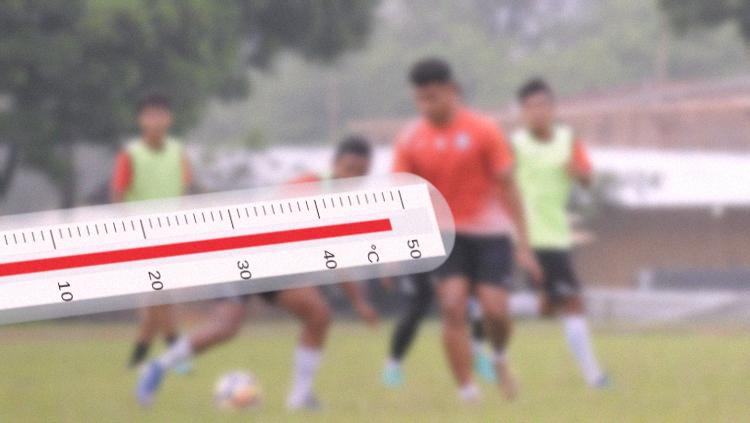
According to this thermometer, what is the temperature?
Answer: 48 °C
